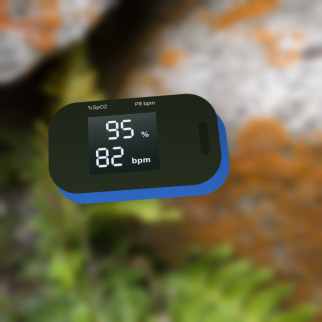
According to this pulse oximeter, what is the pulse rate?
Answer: 82 bpm
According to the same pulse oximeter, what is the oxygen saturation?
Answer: 95 %
